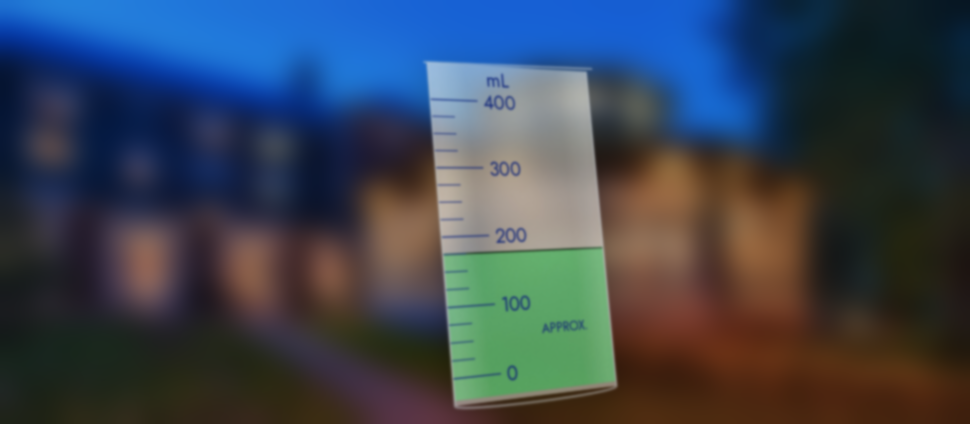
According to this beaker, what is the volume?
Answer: 175 mL
